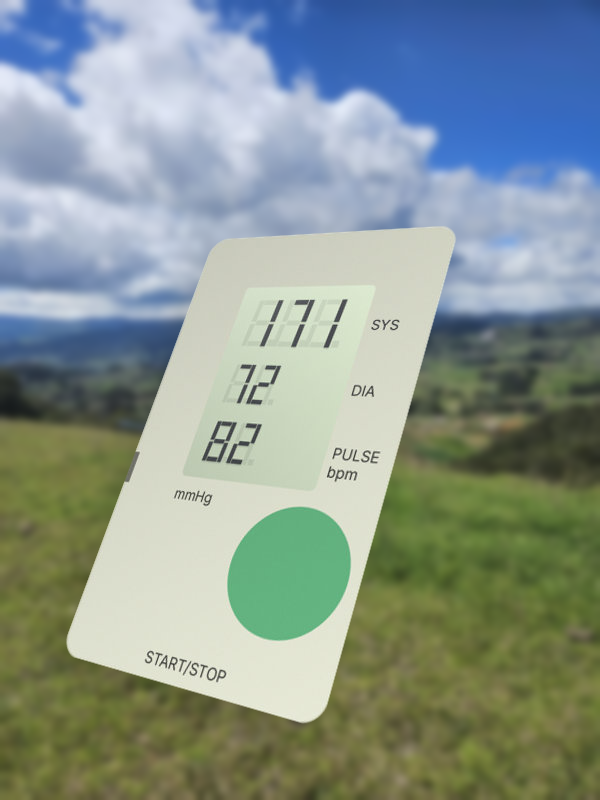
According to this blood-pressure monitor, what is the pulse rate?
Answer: 82 bpm
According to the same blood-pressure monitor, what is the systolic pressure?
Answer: 171 mmHg
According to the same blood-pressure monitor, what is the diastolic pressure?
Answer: 72 mmHg
